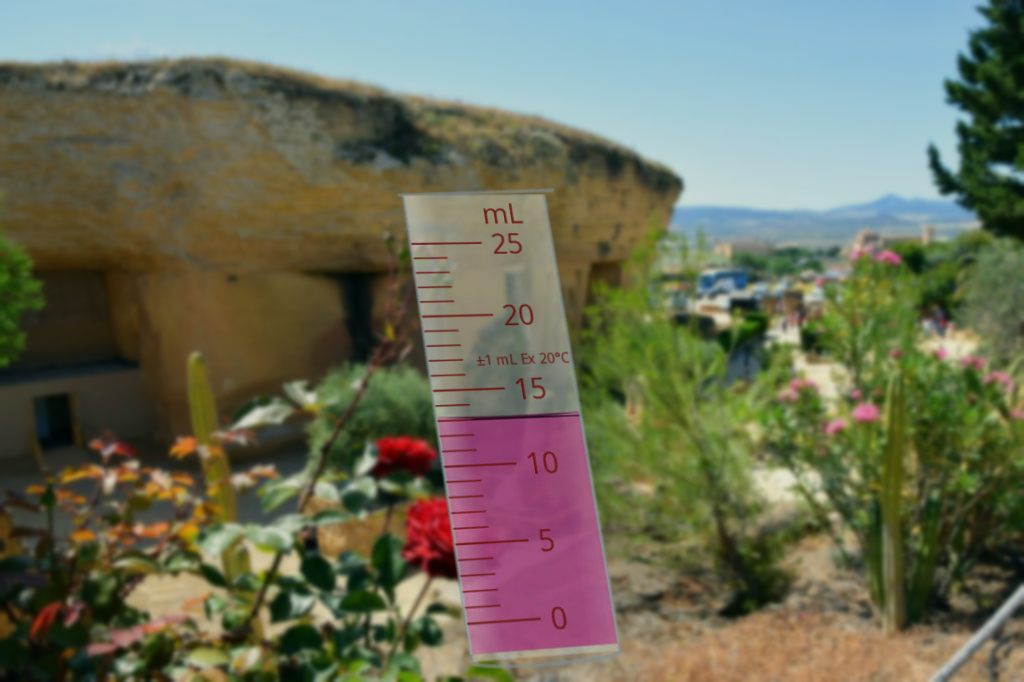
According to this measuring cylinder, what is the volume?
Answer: 13 mL
